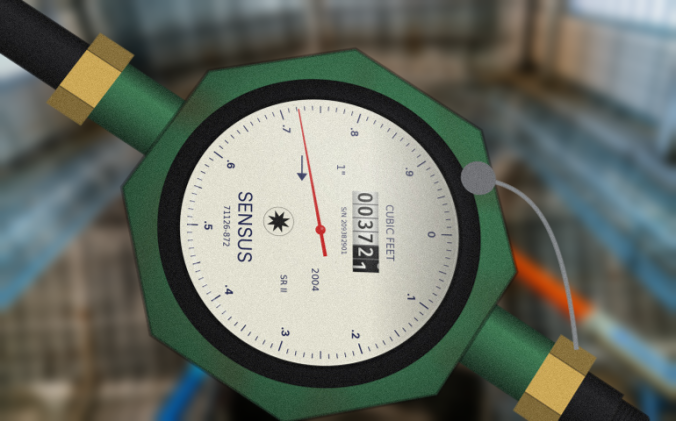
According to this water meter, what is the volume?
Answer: 3720.72 ft³
